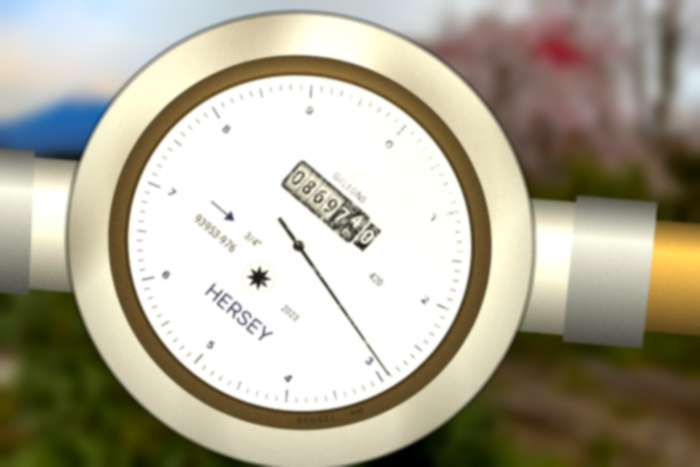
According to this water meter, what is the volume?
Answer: 869742.9 gal
